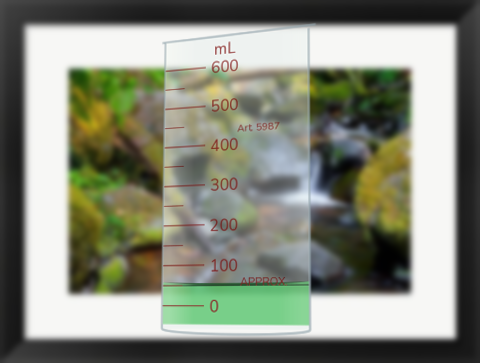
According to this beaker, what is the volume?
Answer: 50 mL
